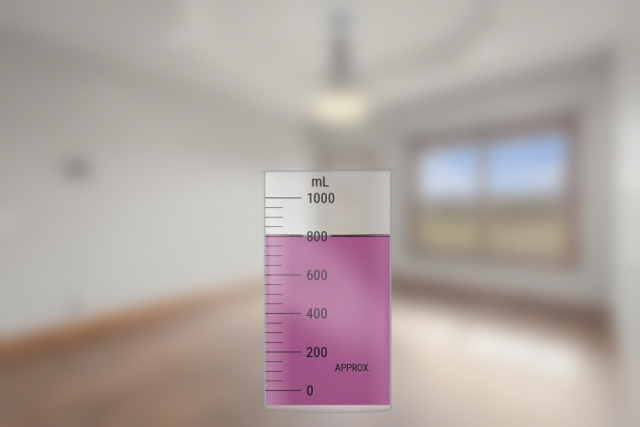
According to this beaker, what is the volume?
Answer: 800 mL
